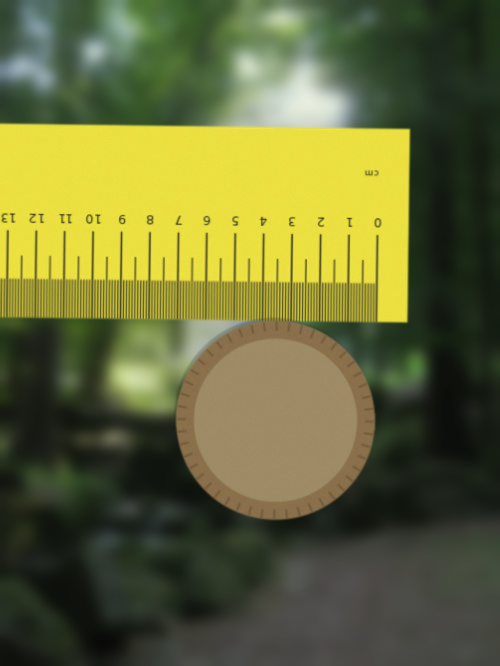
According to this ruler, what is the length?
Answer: 7 cm
